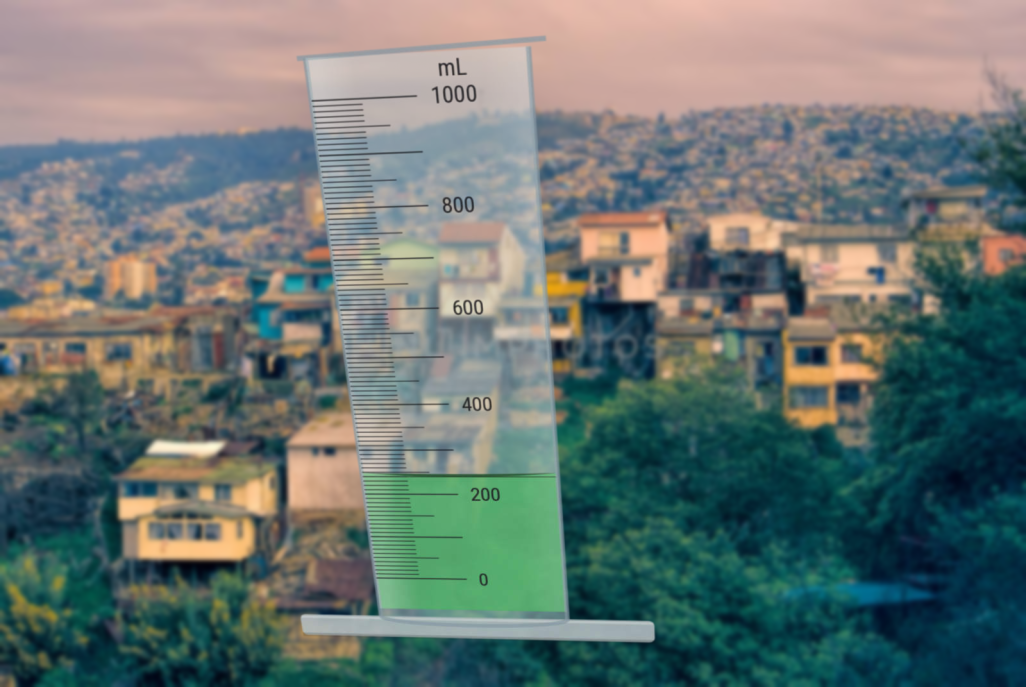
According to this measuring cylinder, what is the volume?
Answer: 240 mL
